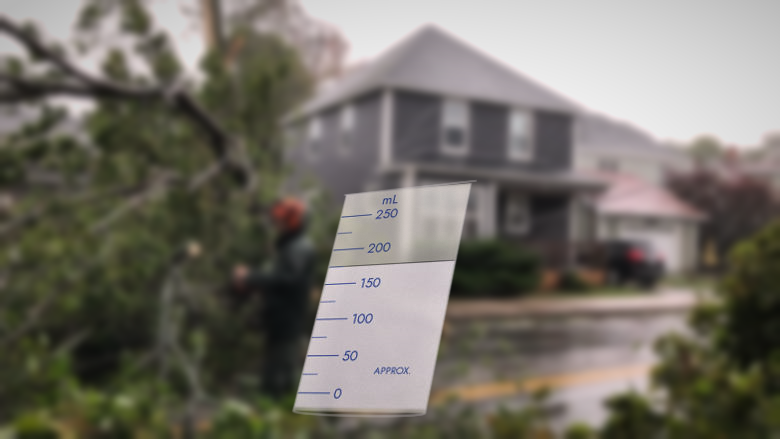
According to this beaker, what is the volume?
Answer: 175 mL
